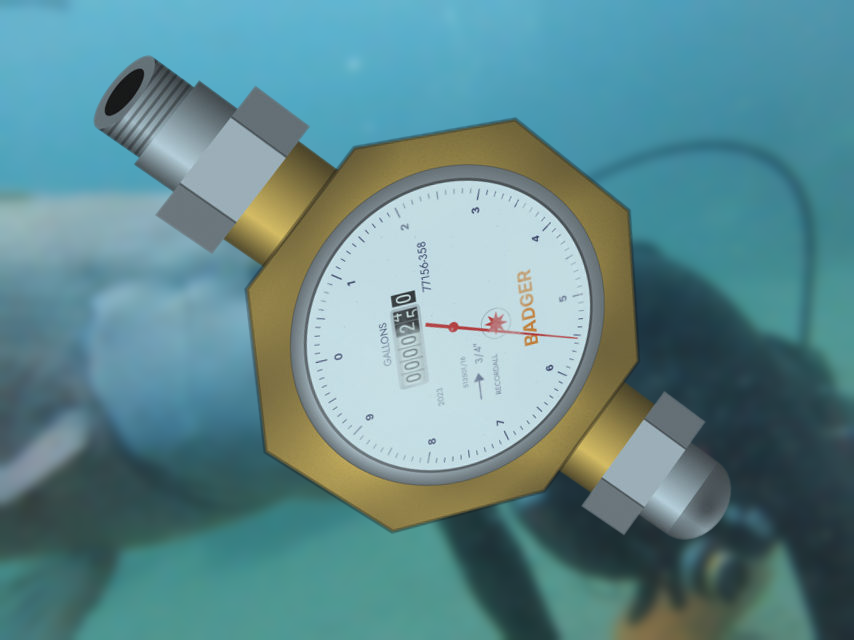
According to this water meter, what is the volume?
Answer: 245.5 gal
